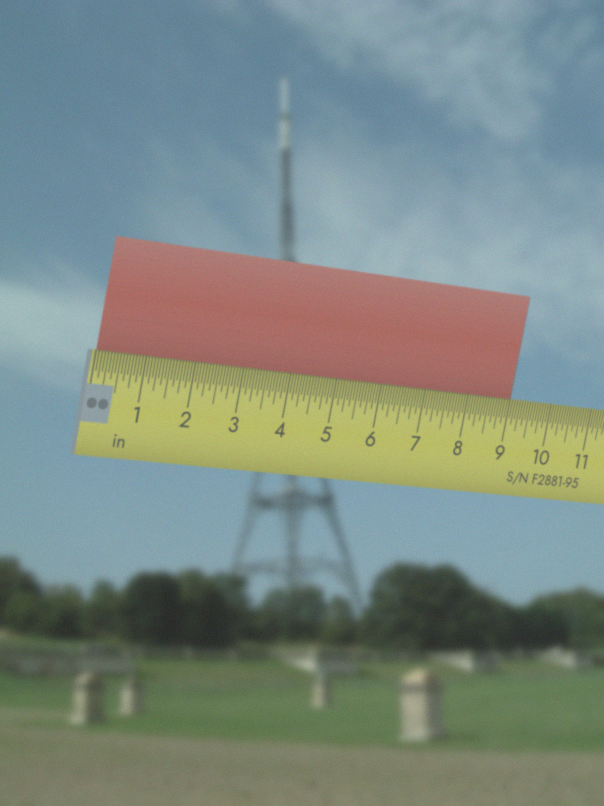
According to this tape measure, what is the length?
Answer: 9 in
